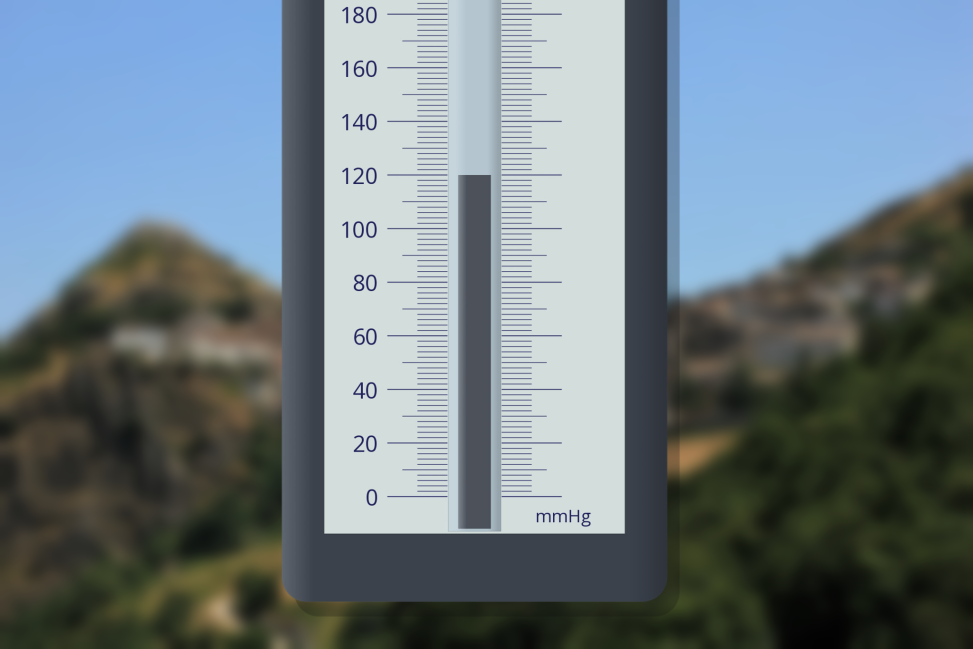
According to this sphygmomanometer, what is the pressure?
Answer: 120 mmHg
